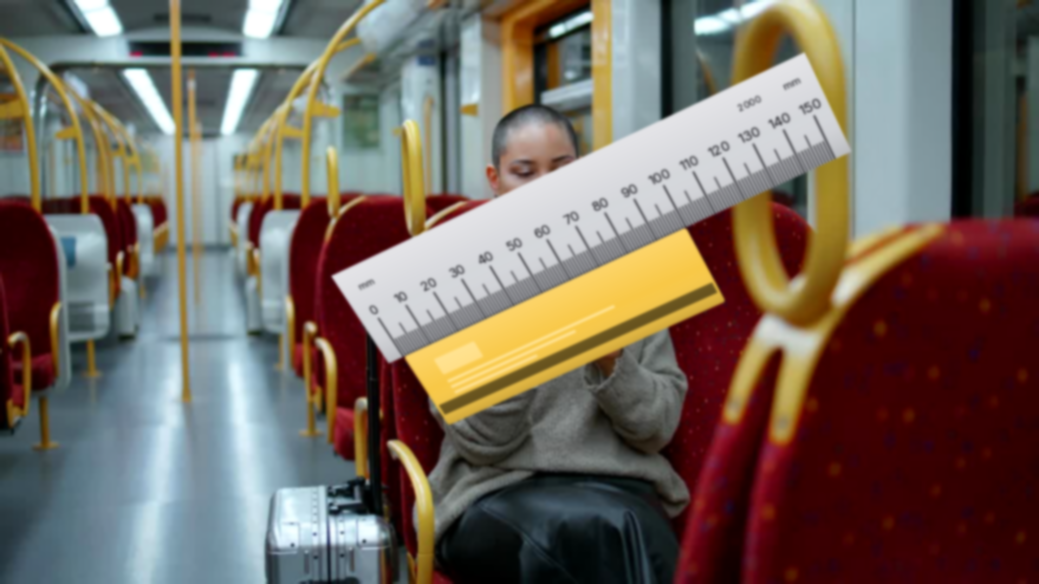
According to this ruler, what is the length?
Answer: 100 mm
